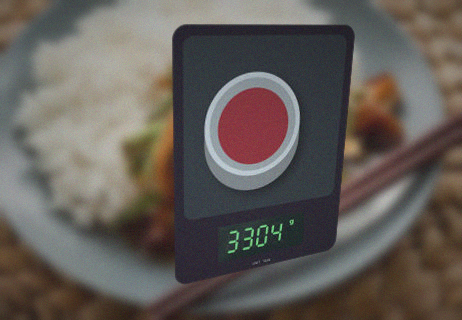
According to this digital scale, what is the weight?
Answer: 3304 g
